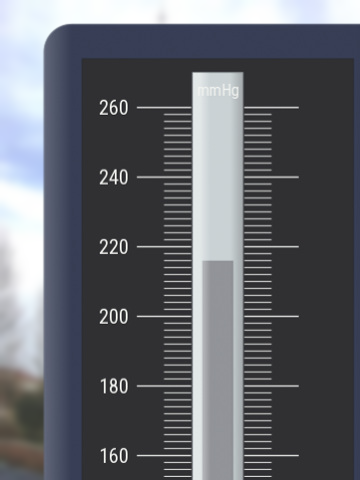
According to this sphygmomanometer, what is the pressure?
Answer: 216 mmHg
